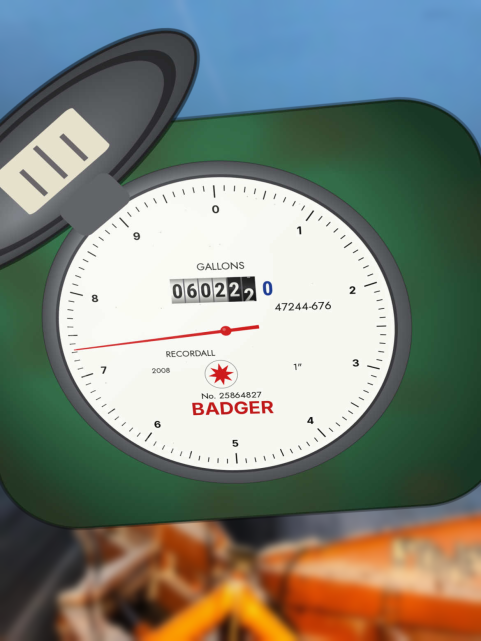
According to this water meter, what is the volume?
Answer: 602217.3 gal
